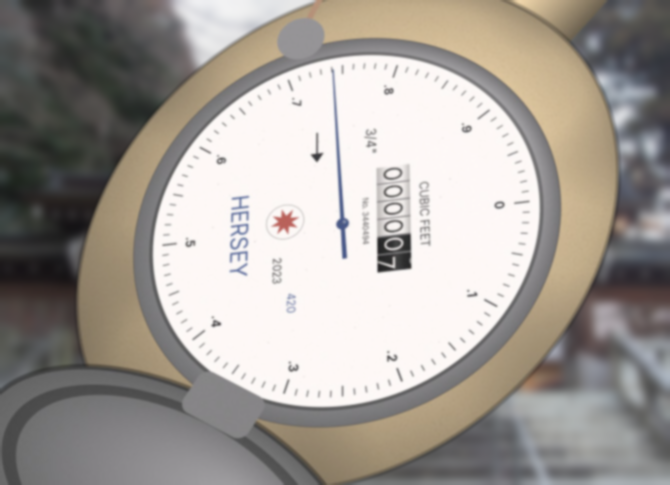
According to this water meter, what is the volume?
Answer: 6.74 ft³
